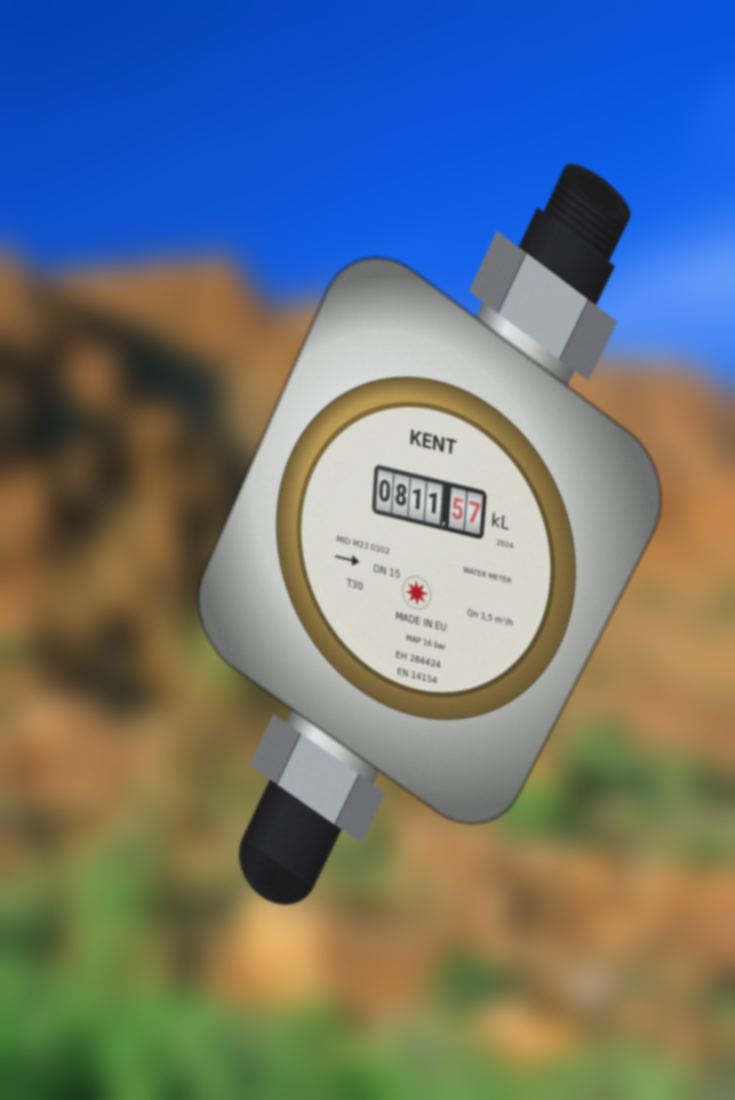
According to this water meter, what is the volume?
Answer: 811.57 kL
